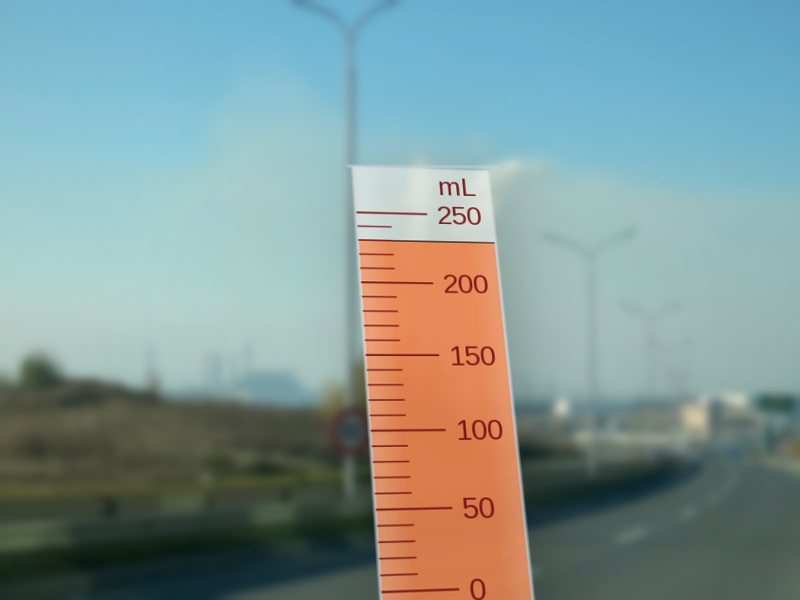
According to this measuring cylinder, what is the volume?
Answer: 230 mL
